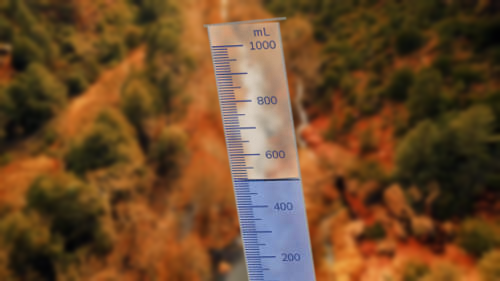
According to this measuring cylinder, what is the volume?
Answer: 500 mL
